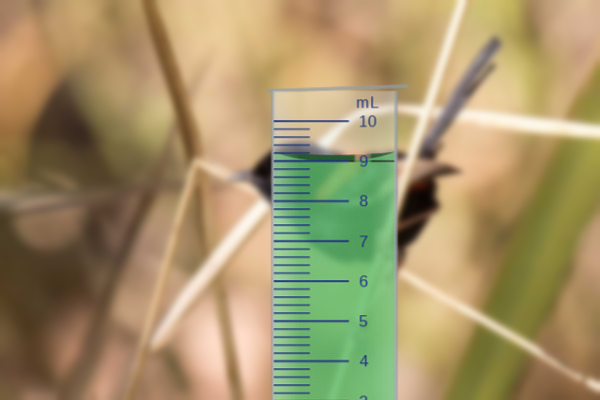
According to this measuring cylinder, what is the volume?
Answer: 9 mL
